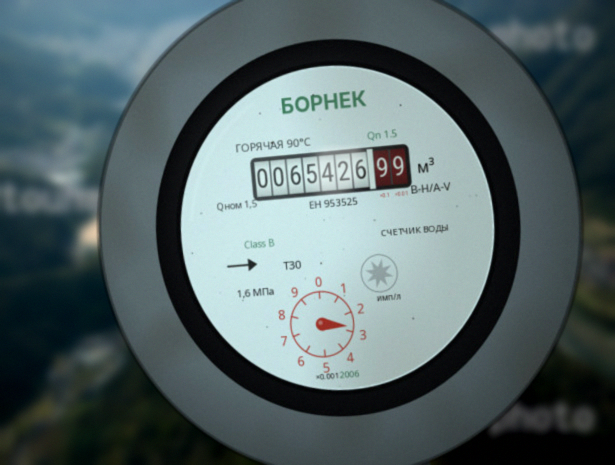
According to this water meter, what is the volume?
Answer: 65426.992 m³
